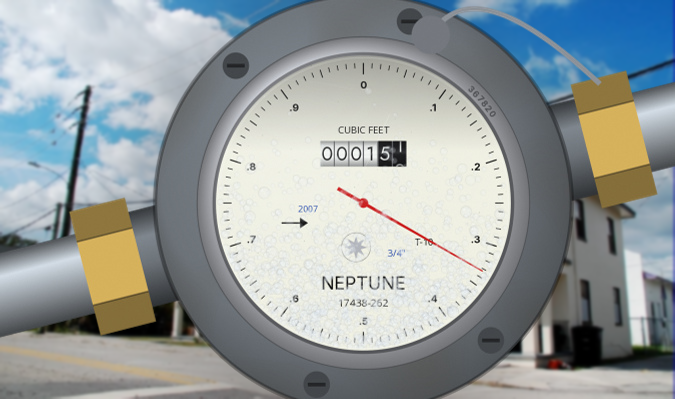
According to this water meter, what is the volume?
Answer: 151.33 ft³
